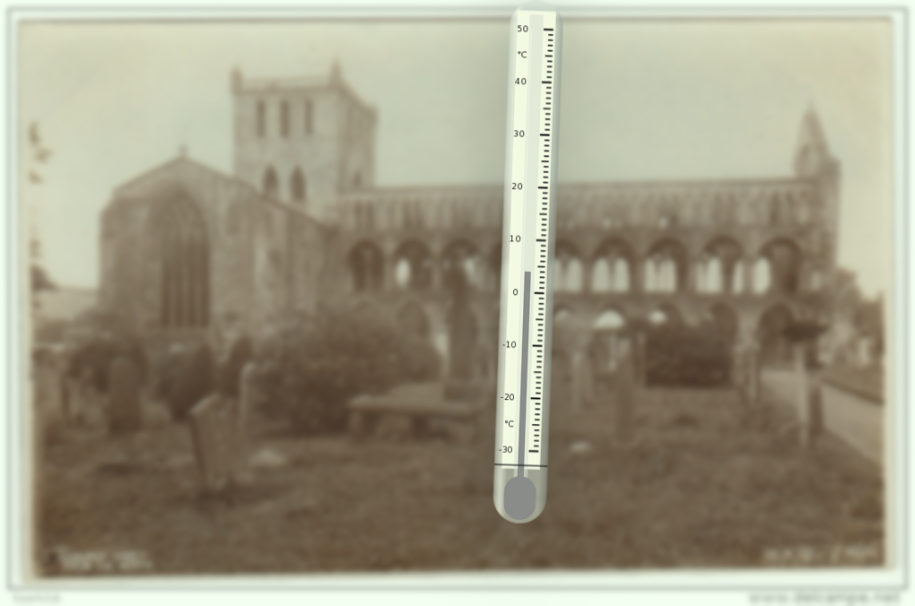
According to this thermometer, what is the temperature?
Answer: 4 °C
